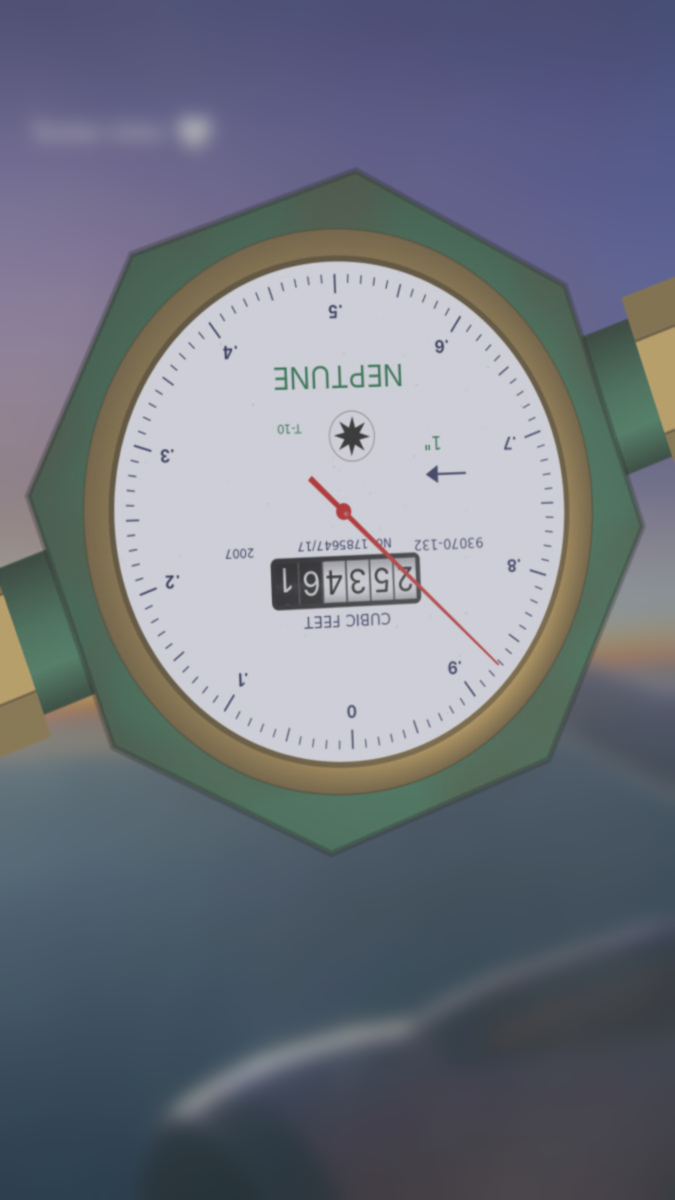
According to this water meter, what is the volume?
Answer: 253460.87 ft³
